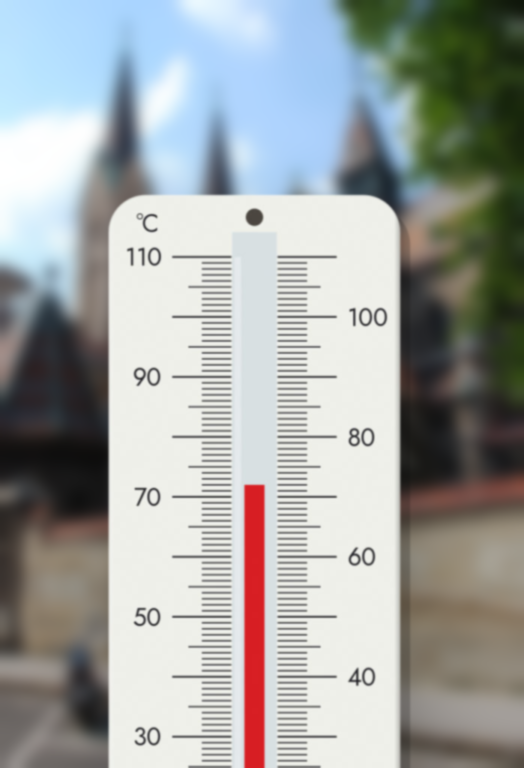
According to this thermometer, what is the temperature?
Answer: 72 °C
